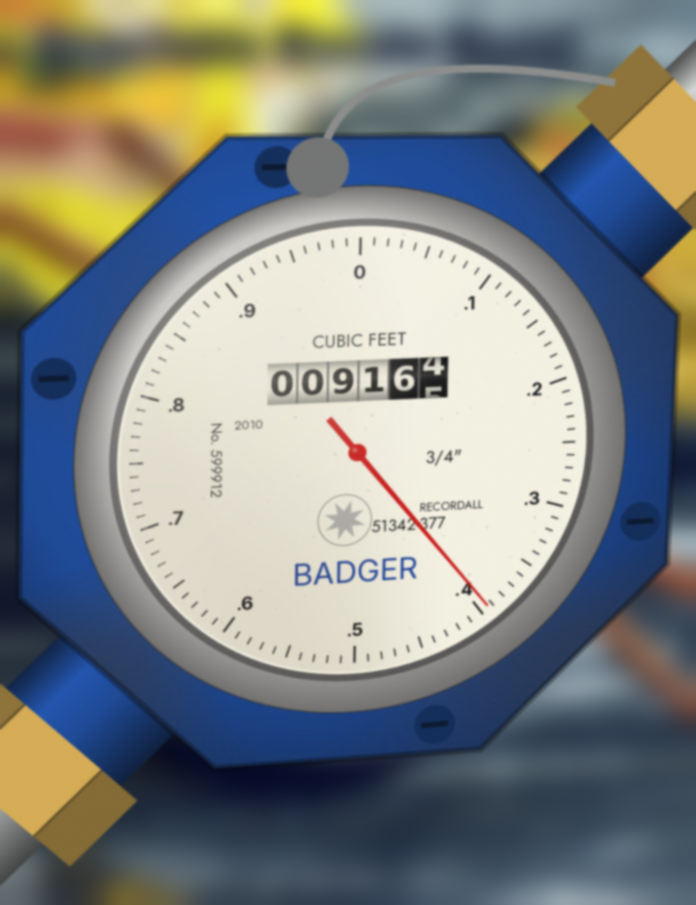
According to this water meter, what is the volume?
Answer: 9164.39 ft³
